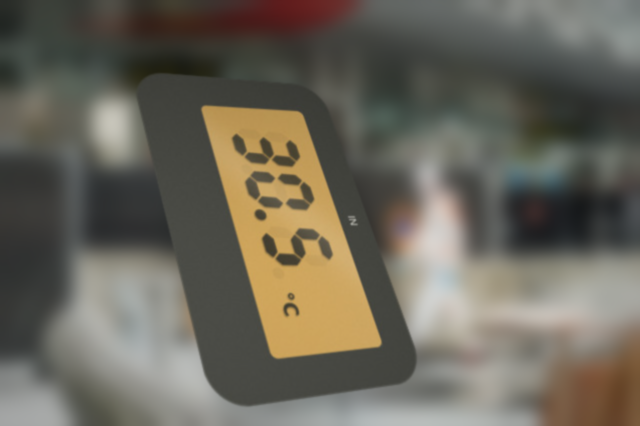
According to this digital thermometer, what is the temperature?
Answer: 30.5 °C
